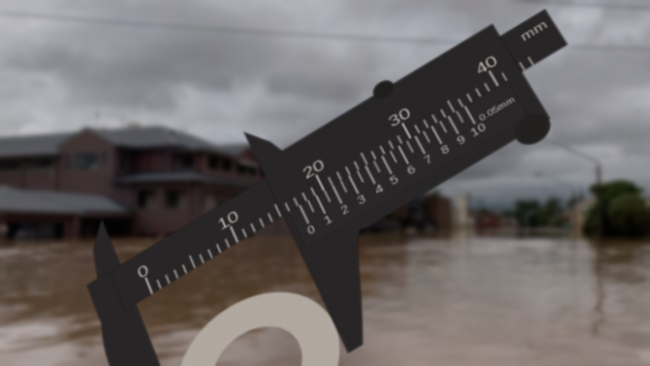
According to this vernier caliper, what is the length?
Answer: 17.2 mm
